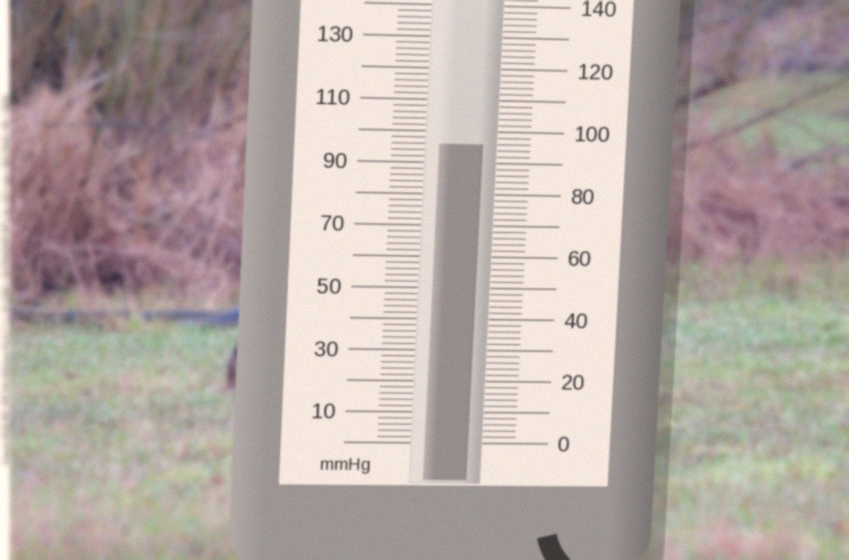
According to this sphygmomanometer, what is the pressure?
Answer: 96 mmHg
